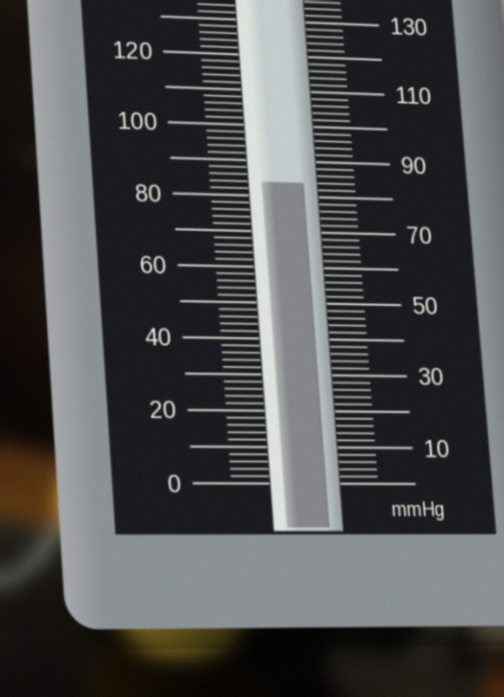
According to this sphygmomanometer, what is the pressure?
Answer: 84 mmHg
